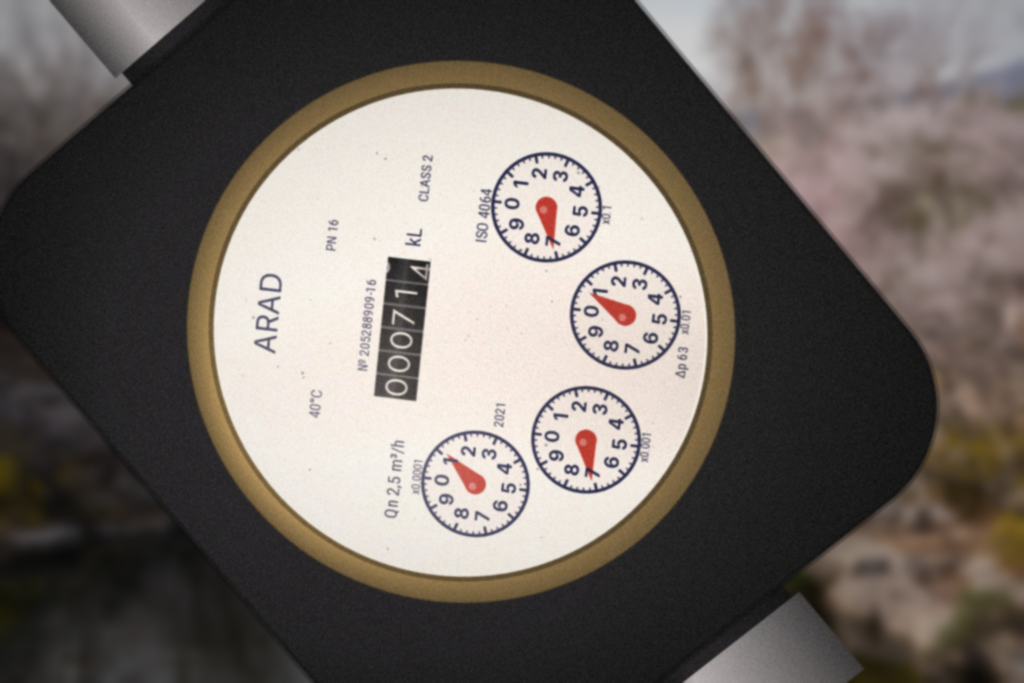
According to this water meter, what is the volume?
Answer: 713.7071 kL
